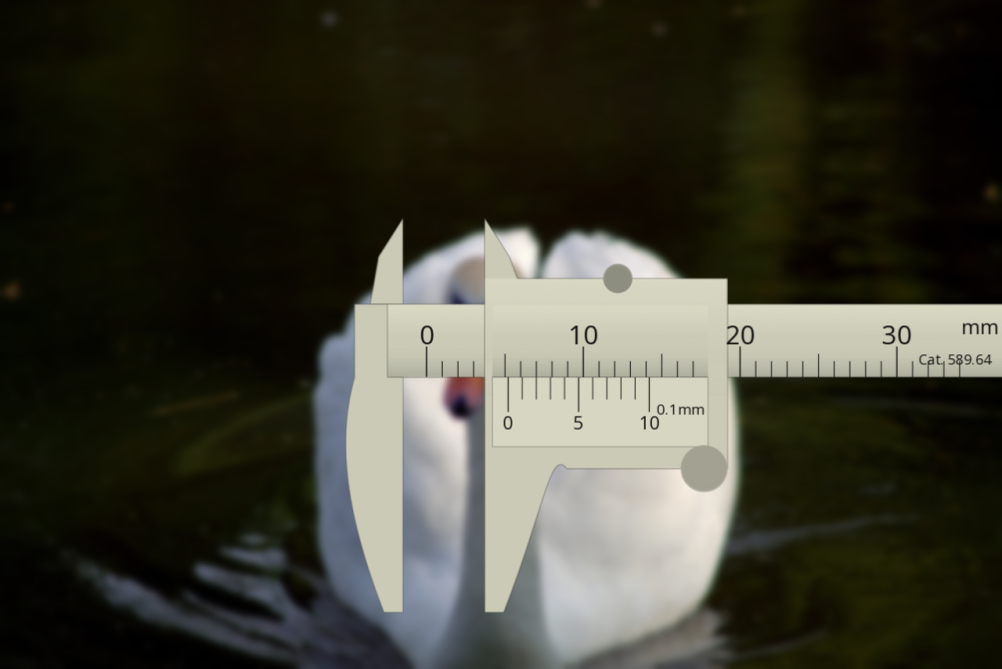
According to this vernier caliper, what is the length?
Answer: 5.2 mm
